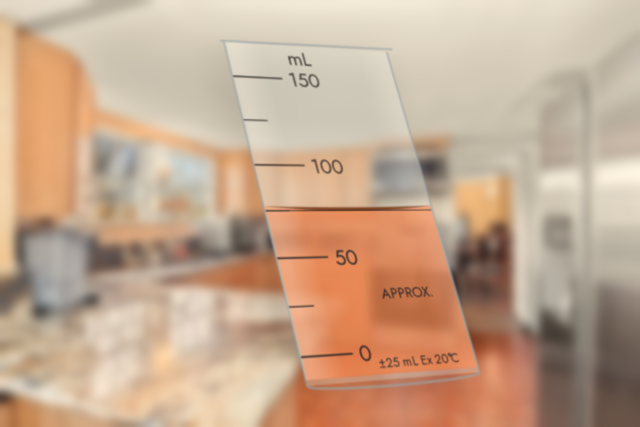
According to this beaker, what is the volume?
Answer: 75 mL
